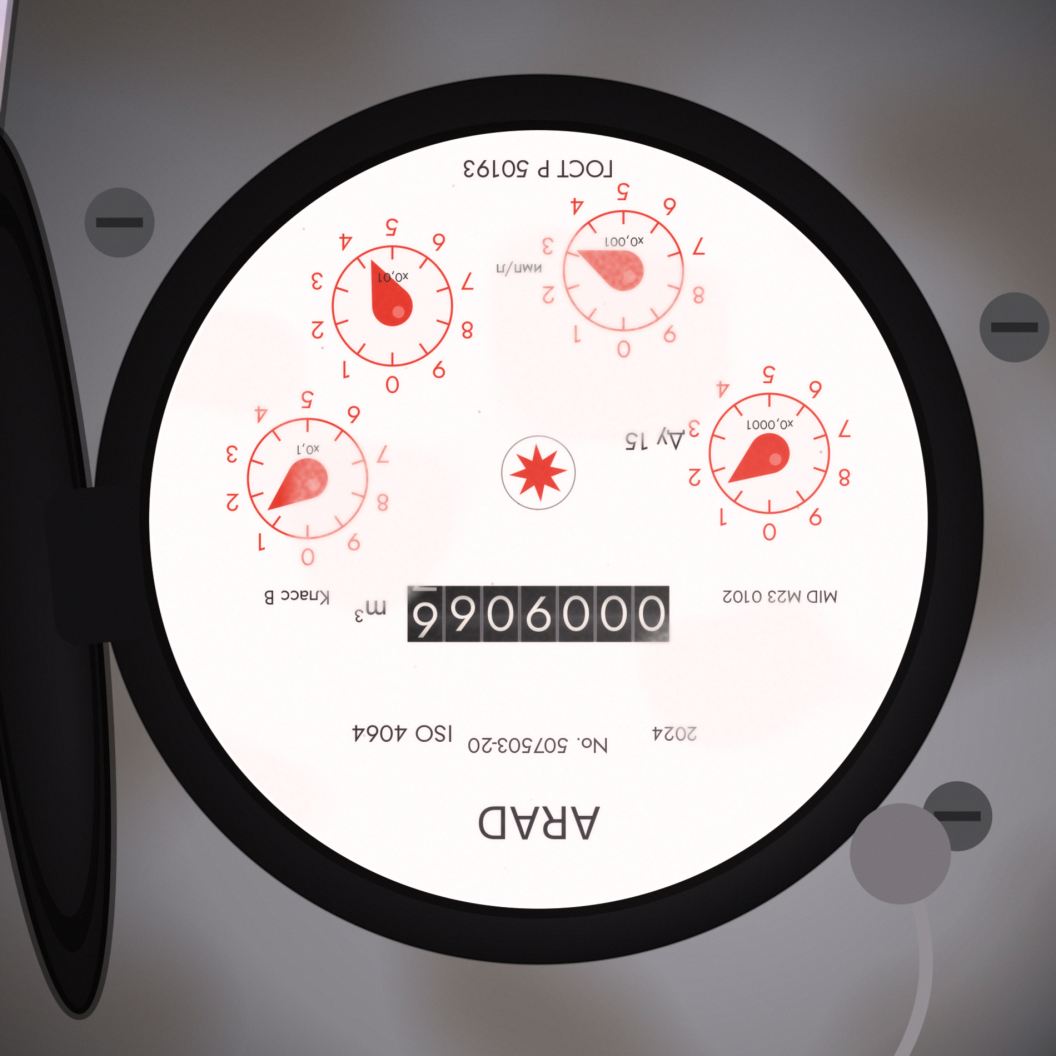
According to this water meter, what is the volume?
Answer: 9066.1431 m³
